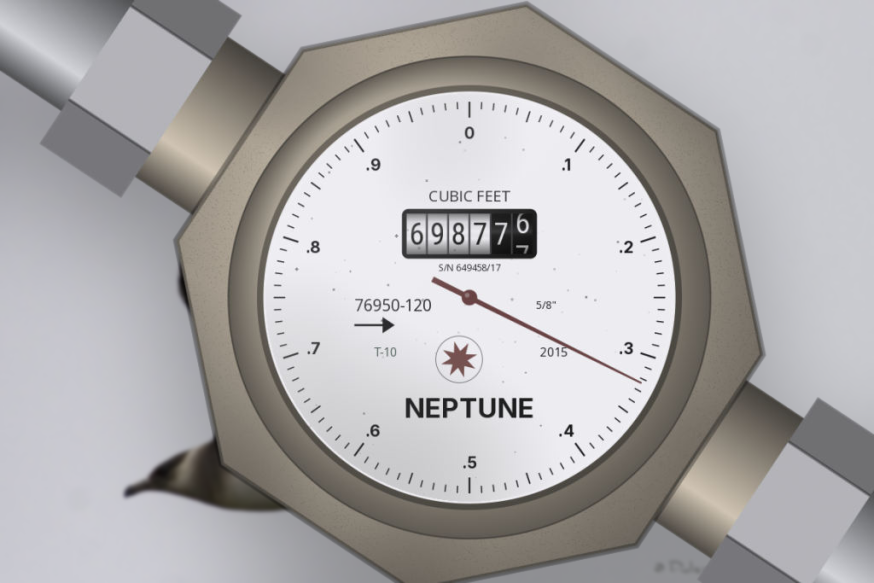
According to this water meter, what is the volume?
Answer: 698776.32 ft³
